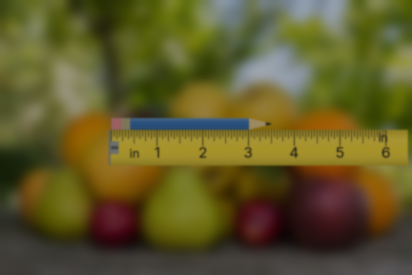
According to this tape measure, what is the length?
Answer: 3.5 in
